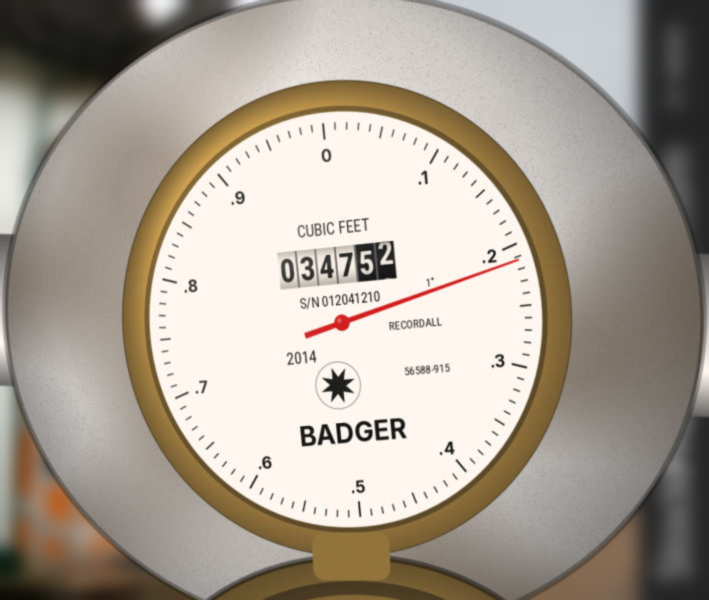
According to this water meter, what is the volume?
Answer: 34752.21 ft³
